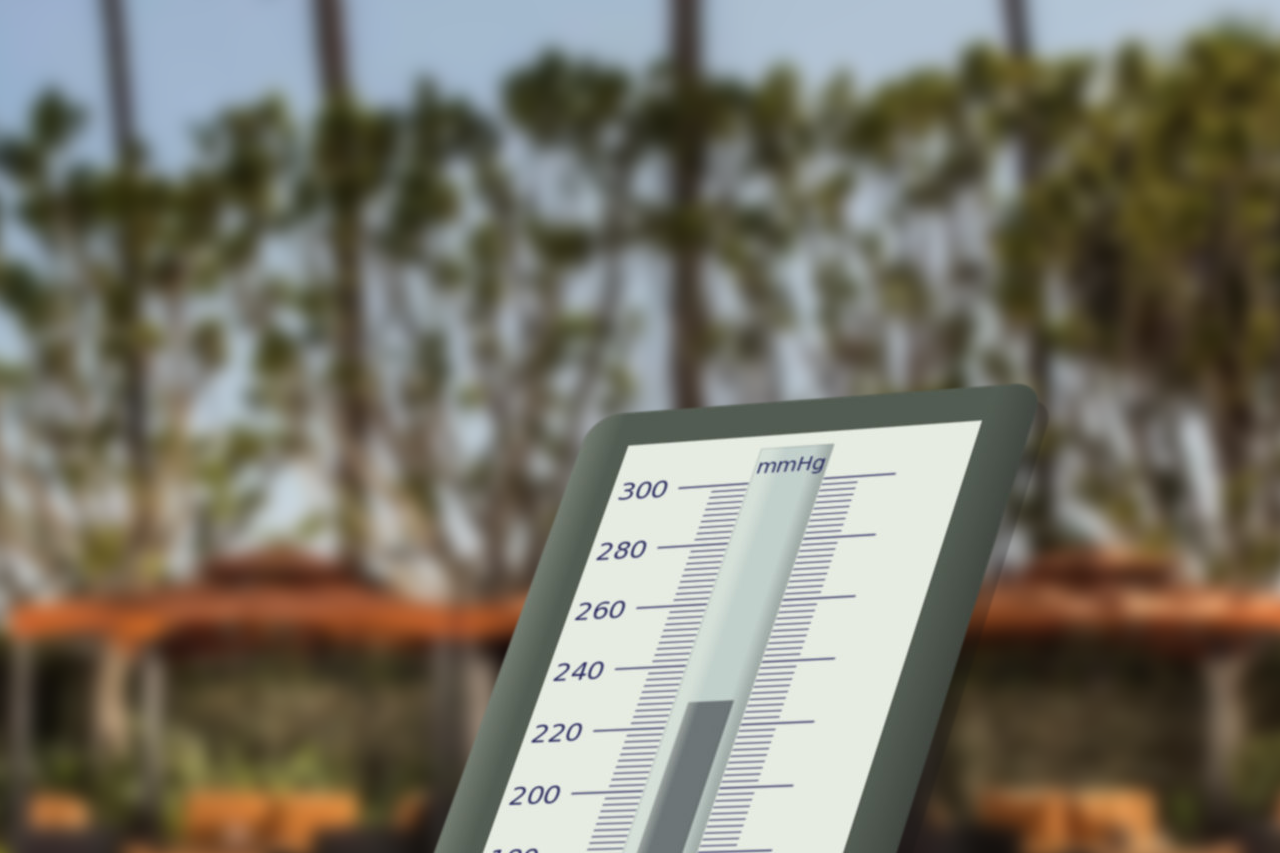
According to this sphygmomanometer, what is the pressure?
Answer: 228 mmHg
